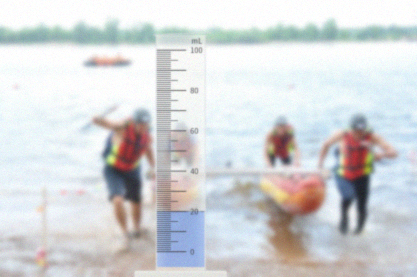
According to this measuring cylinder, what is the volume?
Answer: 20 mL
